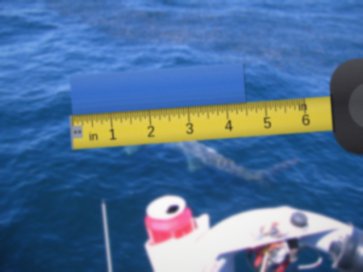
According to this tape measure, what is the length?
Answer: 4.5 in
